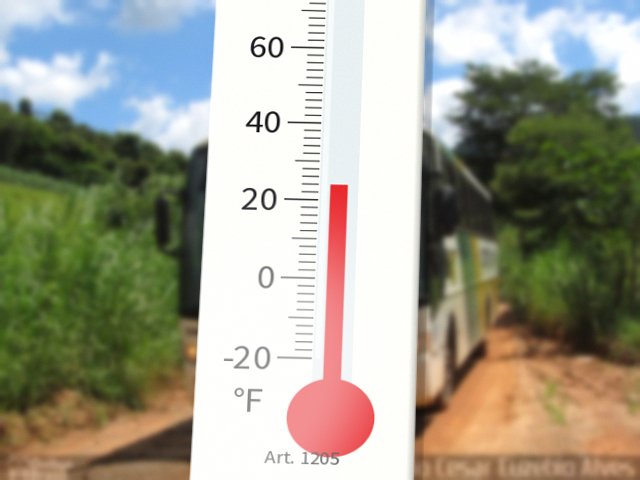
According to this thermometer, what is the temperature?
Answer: 24 °F
